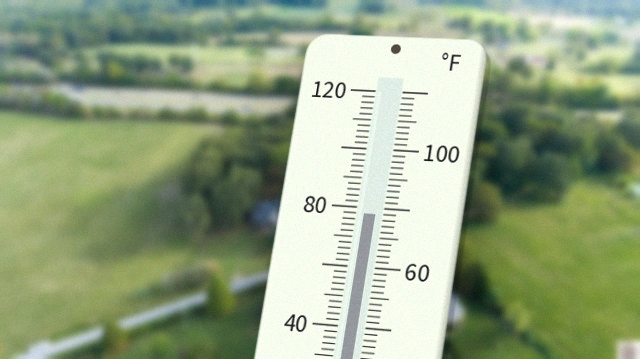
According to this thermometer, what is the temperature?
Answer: 78 °F
